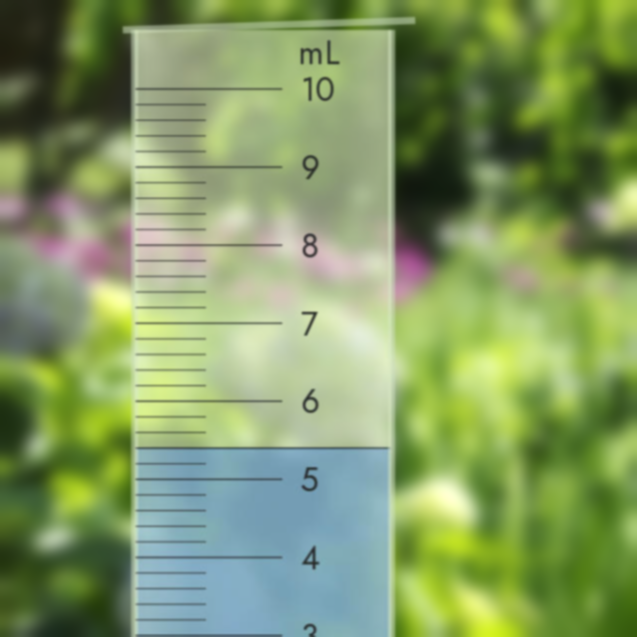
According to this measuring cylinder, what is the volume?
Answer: 5.4 mL
